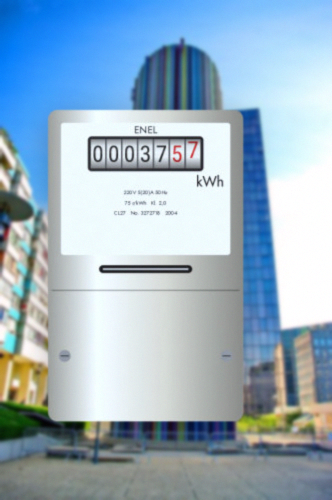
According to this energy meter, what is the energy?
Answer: 37.57 kWh
